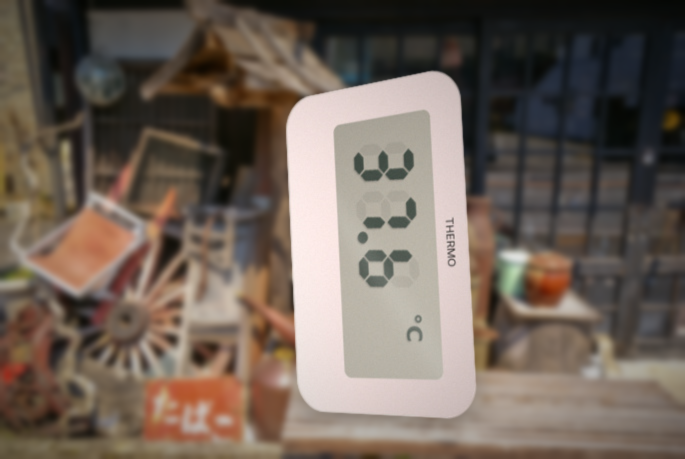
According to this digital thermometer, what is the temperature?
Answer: 37.6 °C
